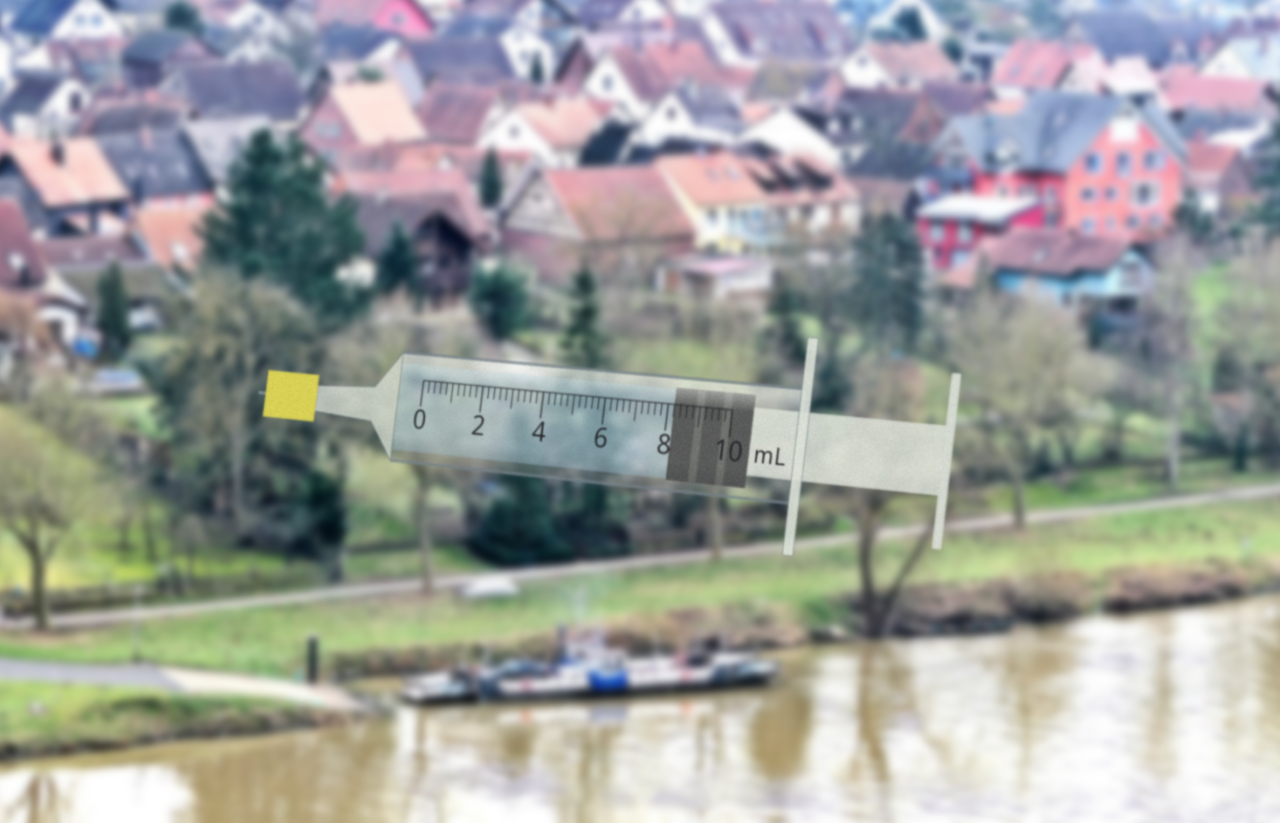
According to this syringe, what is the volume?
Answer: 8.2 mL
